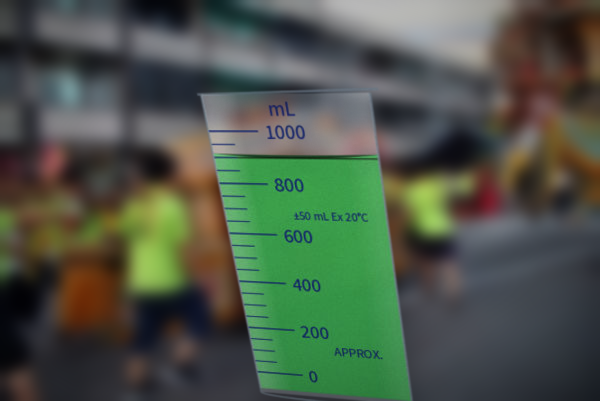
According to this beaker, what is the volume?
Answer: 900 mL
